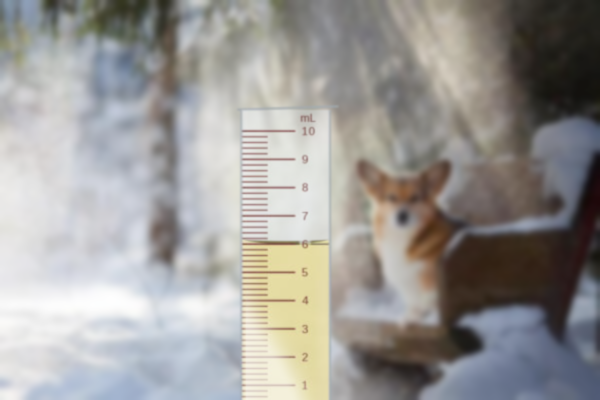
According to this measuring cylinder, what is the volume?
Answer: 6 mL
